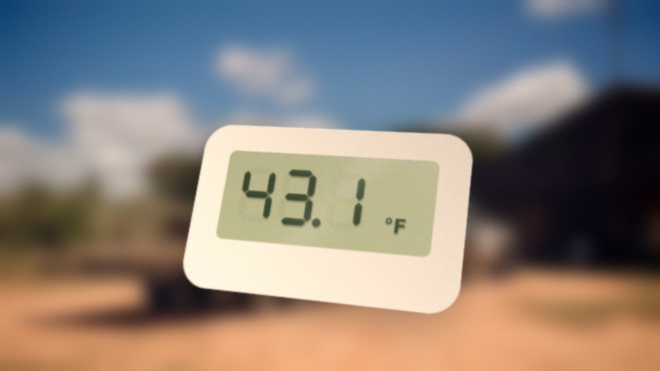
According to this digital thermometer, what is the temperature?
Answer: 43.1 °F
